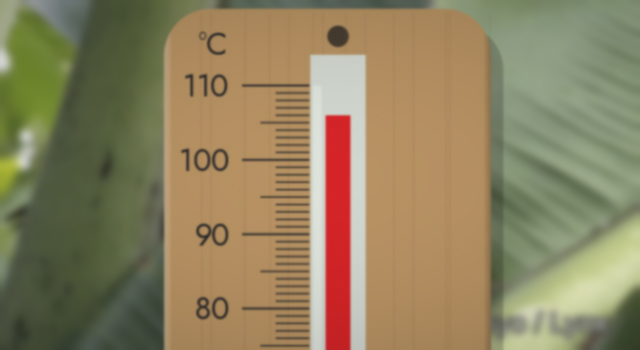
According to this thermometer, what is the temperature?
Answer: 106 °C
